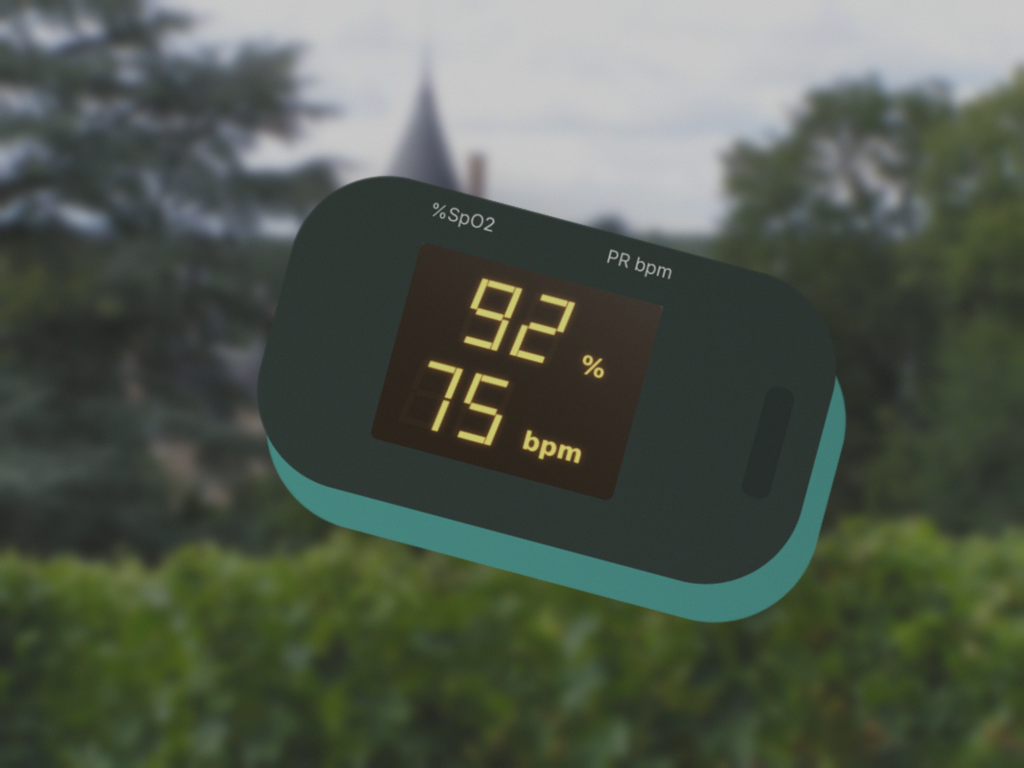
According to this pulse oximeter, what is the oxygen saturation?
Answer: 92 %
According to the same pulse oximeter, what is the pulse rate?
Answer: 75 bpm
